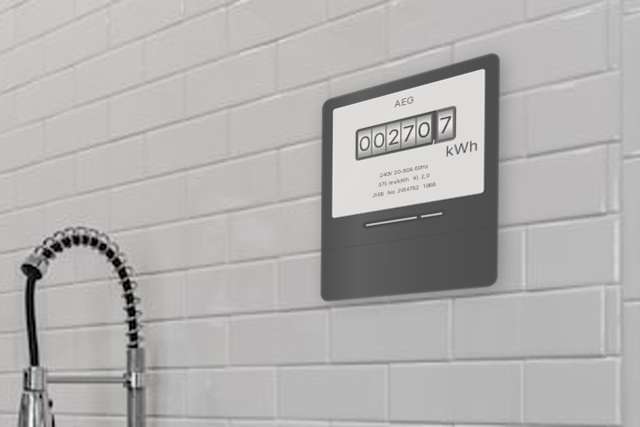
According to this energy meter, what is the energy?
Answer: 270.7 kWh
